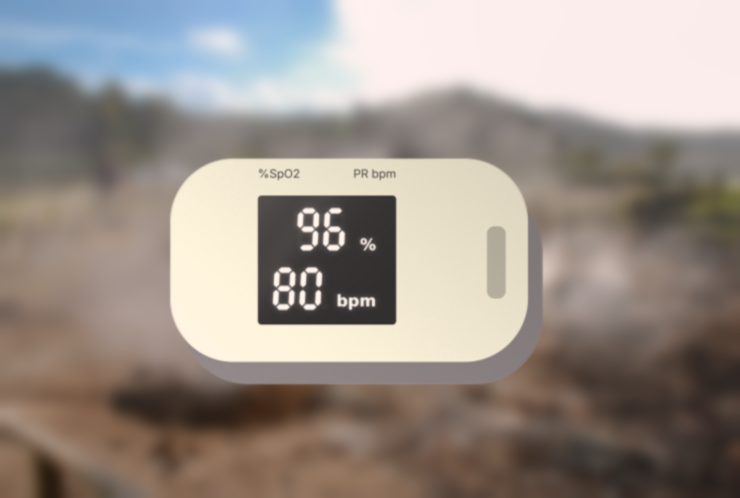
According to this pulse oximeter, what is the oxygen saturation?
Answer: 96 %
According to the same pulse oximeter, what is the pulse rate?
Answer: 80 bpm
